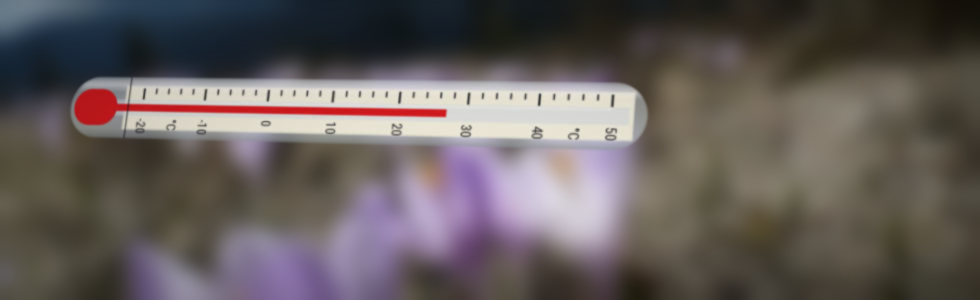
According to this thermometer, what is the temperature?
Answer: 27 °C
